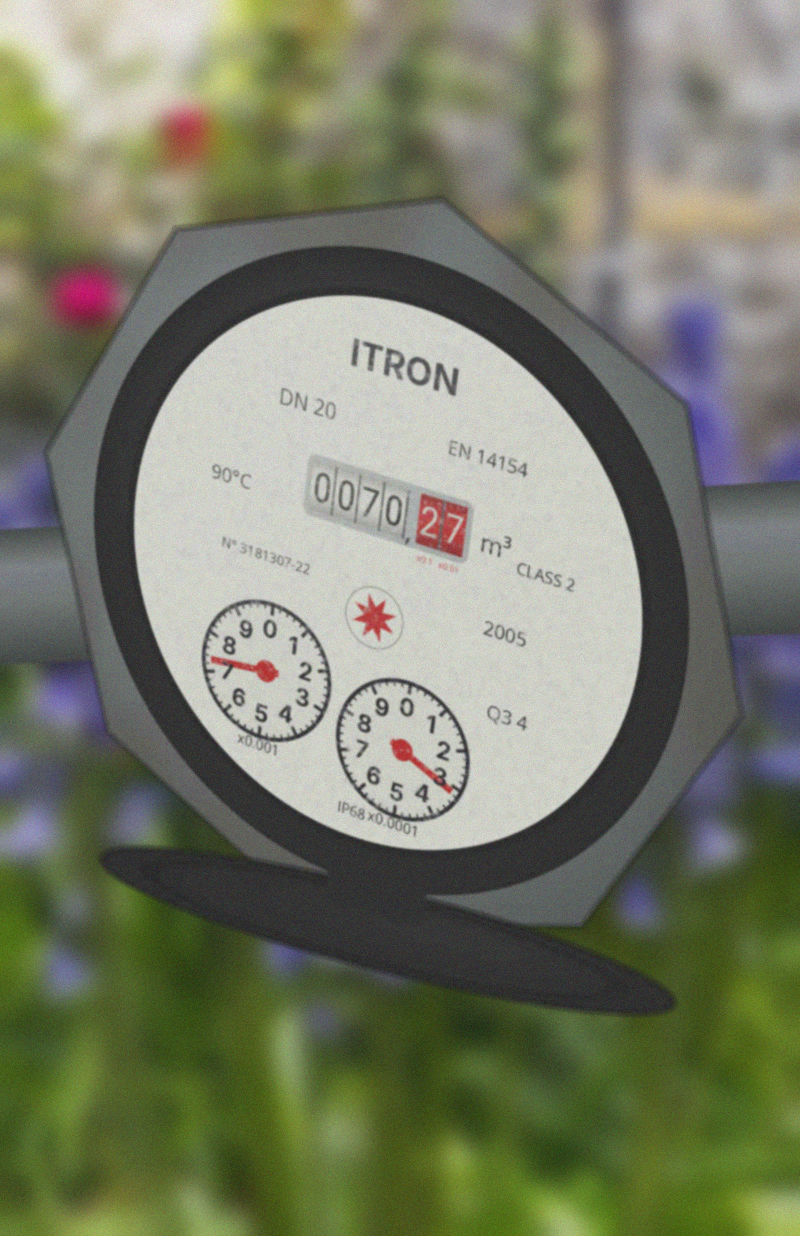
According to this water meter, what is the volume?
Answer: 70.2773 m³
